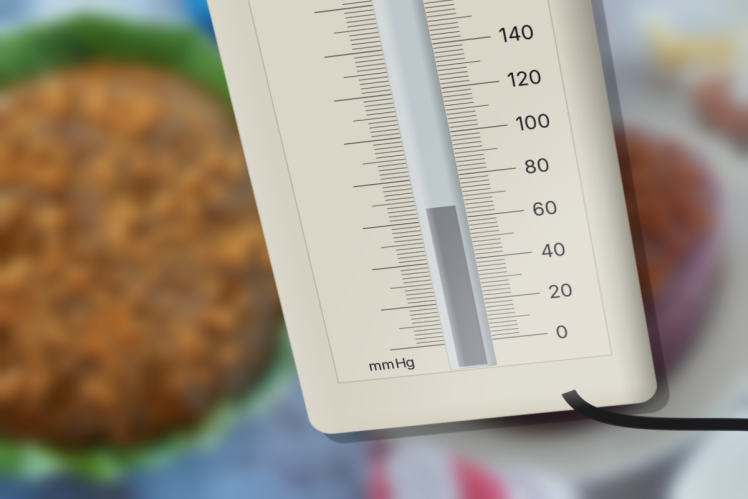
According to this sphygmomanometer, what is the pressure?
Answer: 66 mmHg
